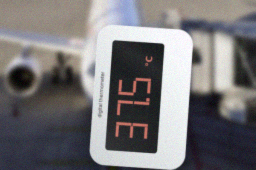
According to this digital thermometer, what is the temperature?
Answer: 37.5 °C
